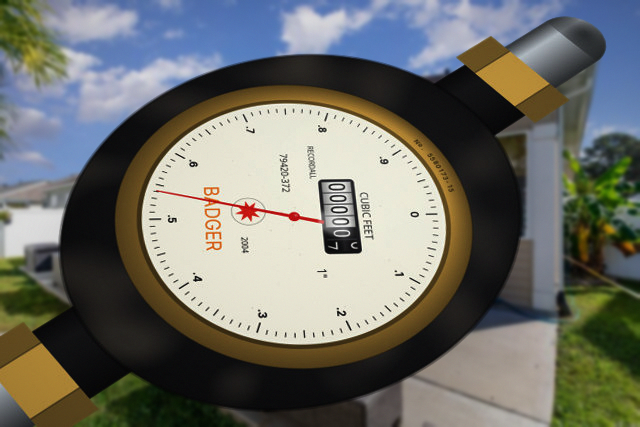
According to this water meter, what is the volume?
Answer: 6.54 ft³
